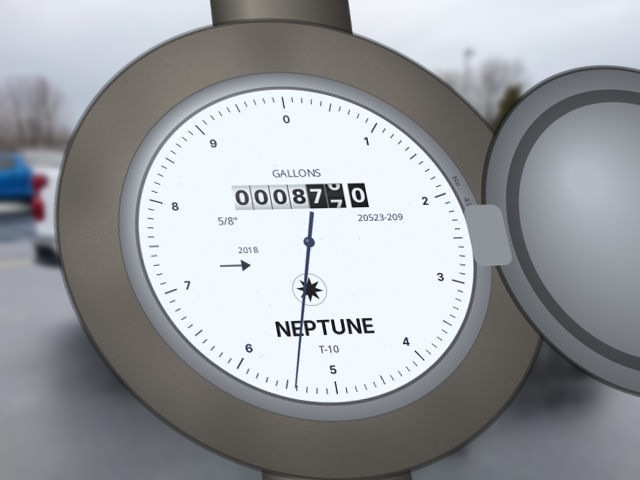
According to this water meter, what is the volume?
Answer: 8765.4 gal
